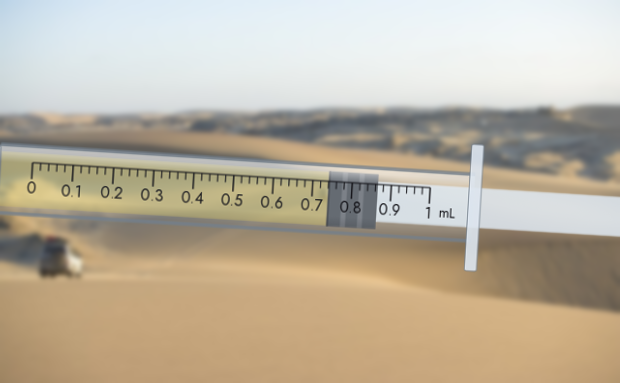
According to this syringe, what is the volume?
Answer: 0.74 mL
